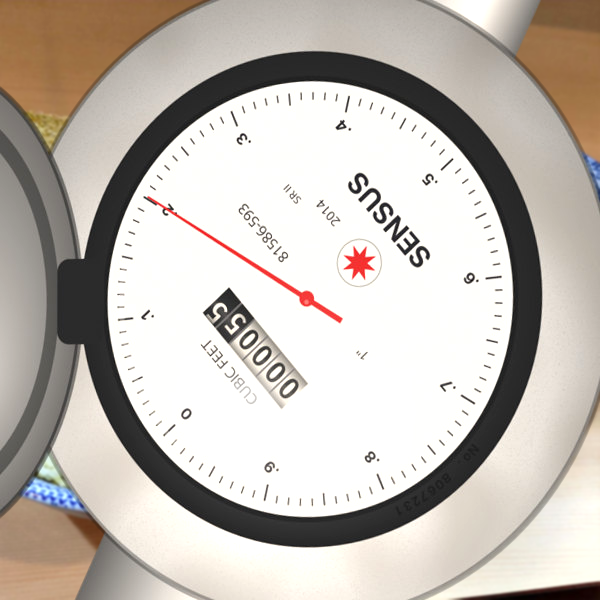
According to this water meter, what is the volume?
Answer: 55.20 ft³
